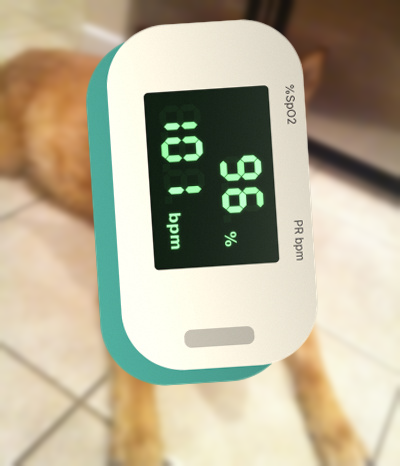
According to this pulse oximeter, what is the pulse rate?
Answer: 101 bpm
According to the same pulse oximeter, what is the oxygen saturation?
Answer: 96 %
